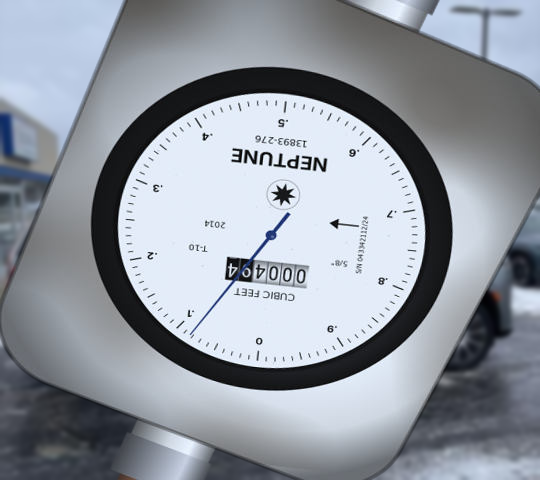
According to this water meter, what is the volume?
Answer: 494.08 ft³
